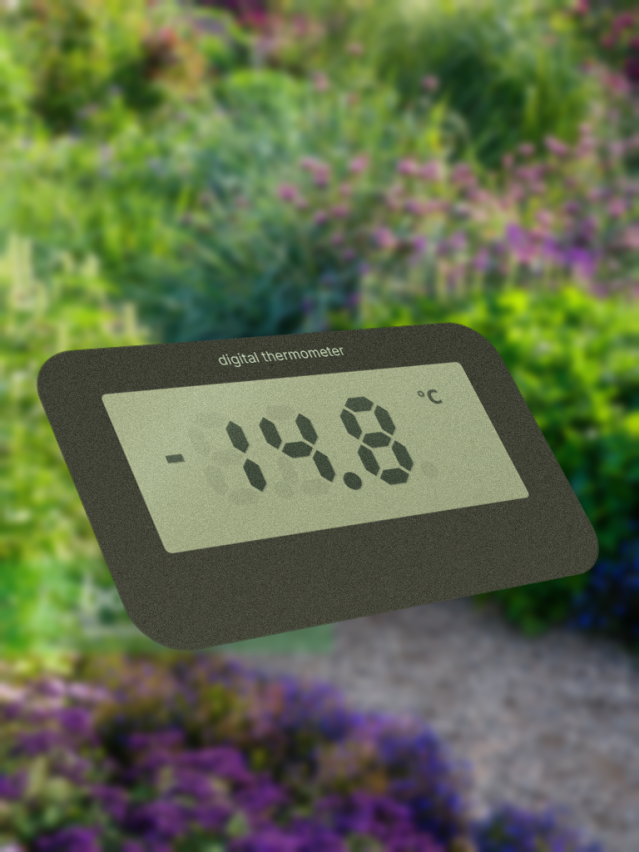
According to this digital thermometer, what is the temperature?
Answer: -14.8 °C
